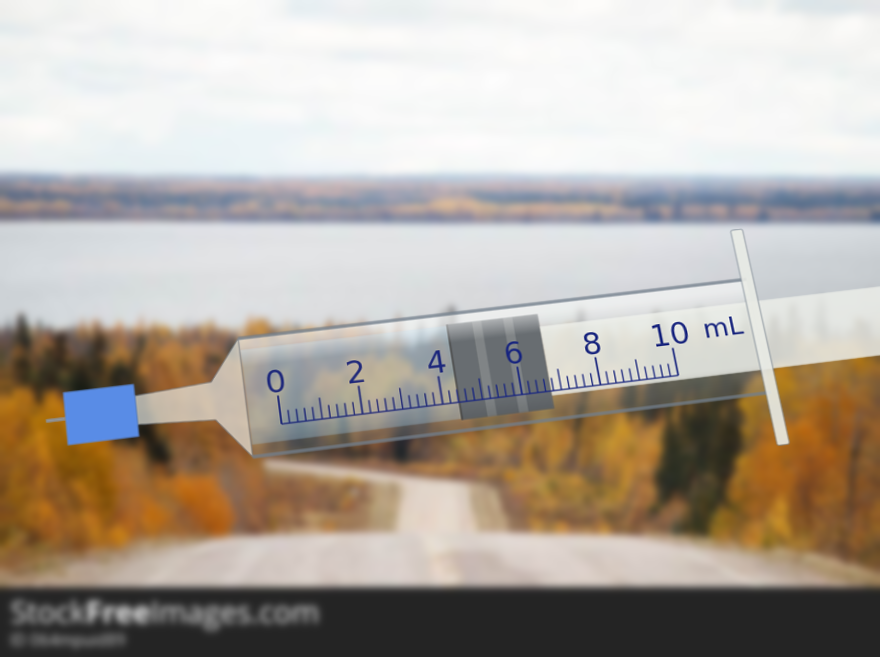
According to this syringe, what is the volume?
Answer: 4.4 mL
